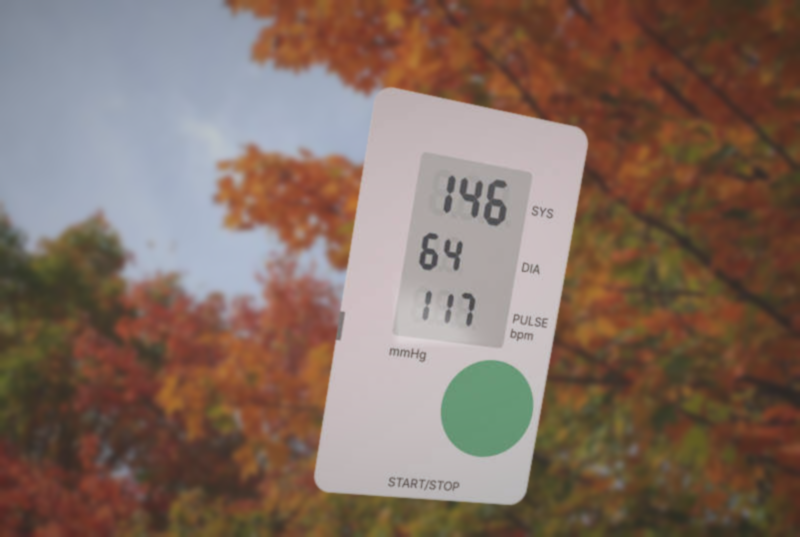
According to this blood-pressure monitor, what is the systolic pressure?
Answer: 146 mmHg
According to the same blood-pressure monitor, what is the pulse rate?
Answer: 117 bpm
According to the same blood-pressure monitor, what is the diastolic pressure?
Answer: 64 mmHg
